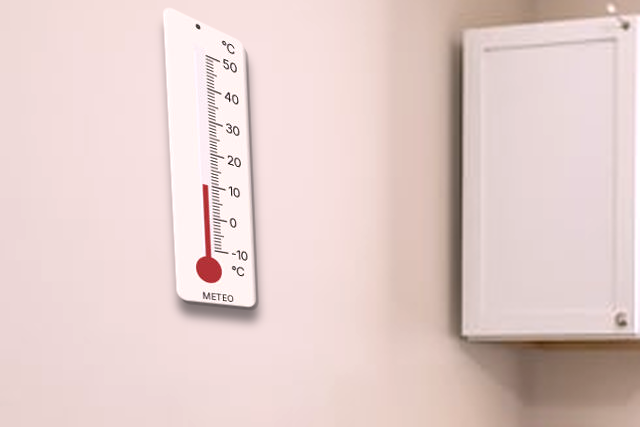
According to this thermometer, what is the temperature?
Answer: 10 °C
